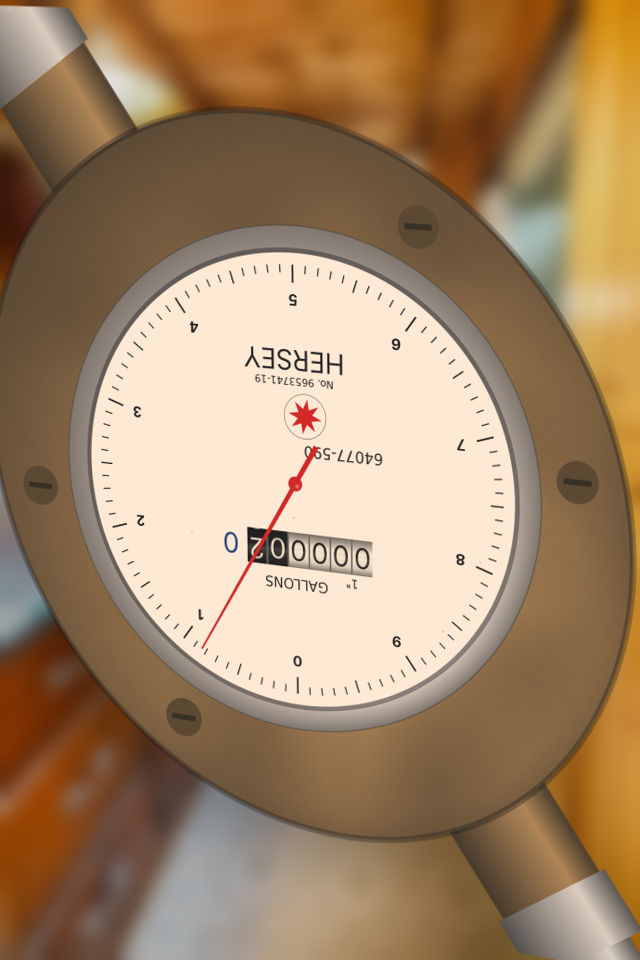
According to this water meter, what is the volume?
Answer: 20.8 gal
